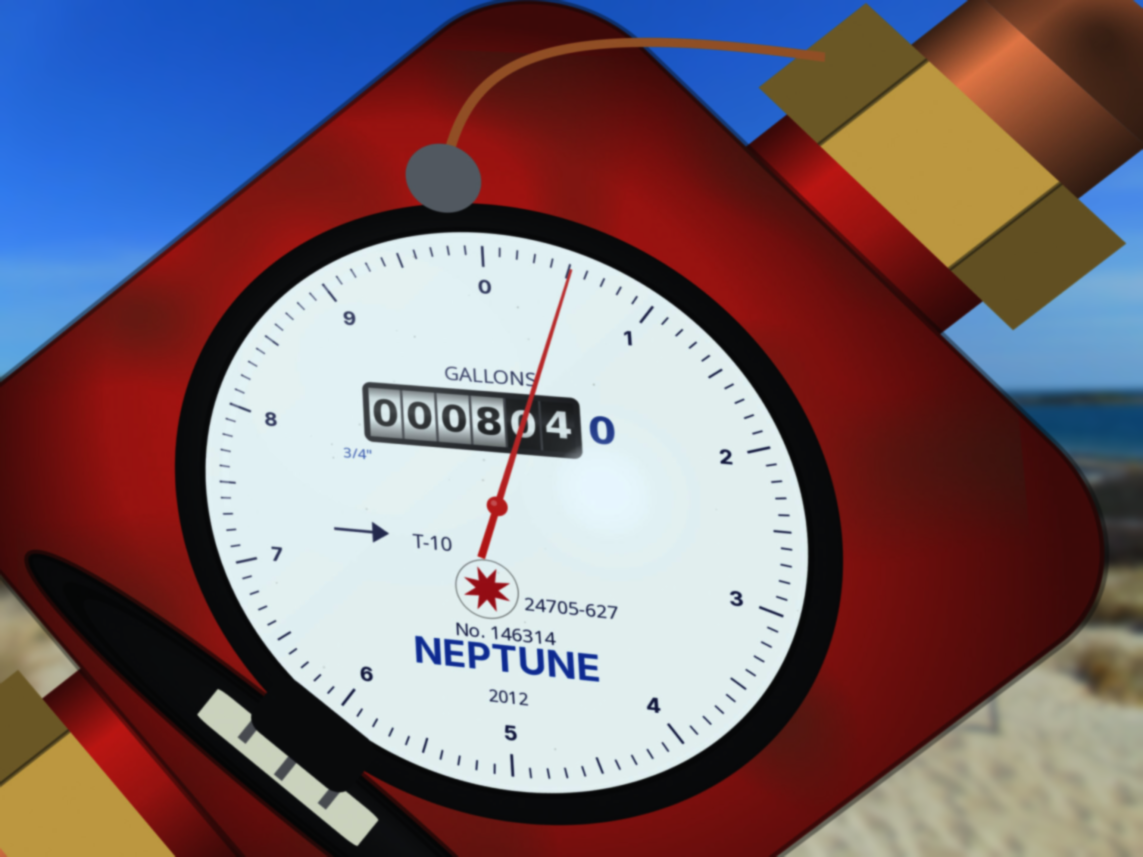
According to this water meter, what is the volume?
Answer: 8040.5 gal
